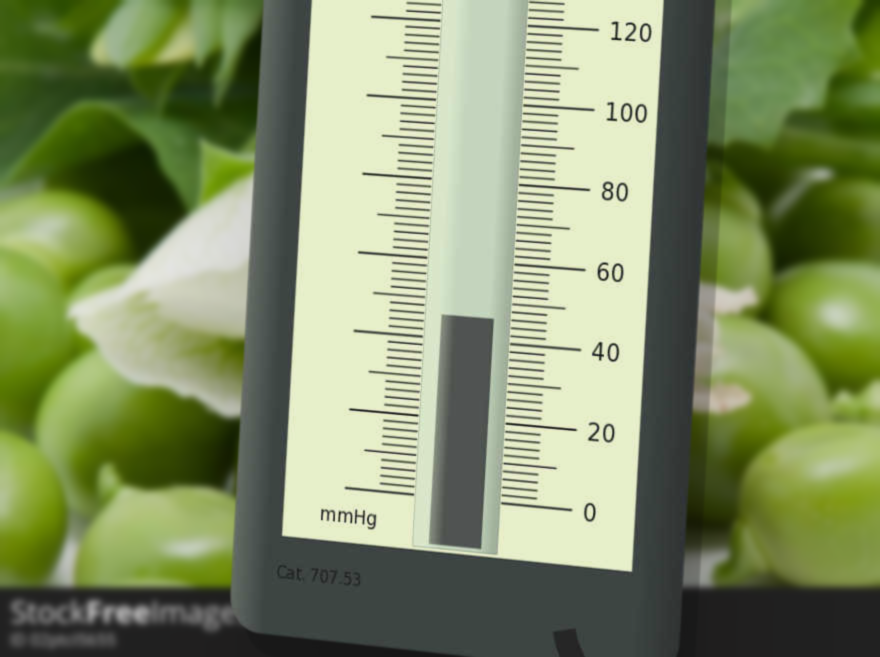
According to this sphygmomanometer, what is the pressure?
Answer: 46 mmHg
